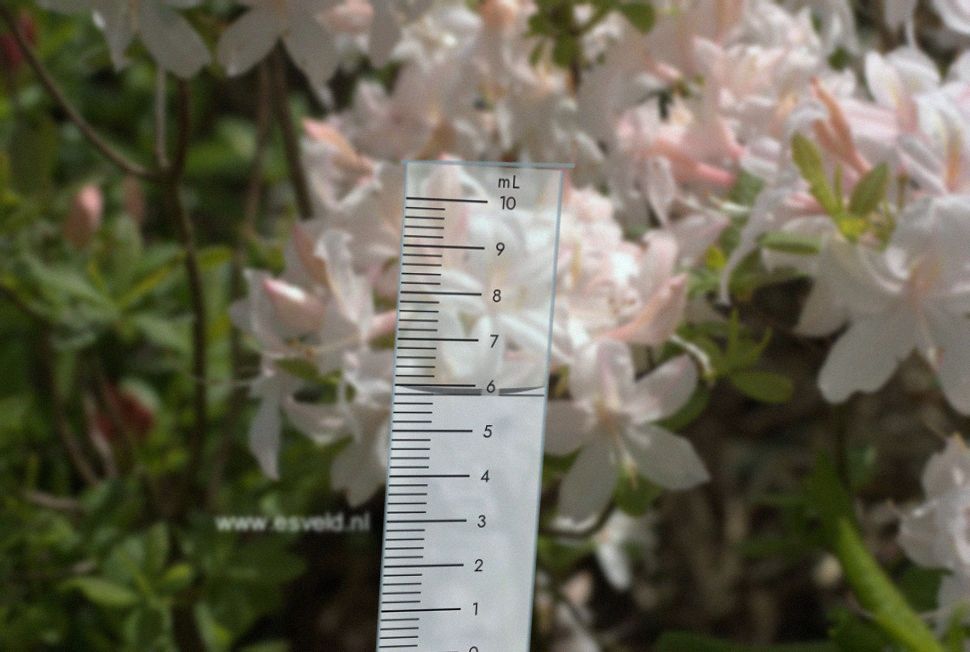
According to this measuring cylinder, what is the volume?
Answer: 5.8 mL
